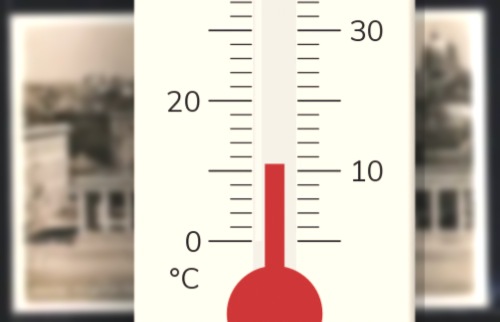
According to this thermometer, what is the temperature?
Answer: 11 °C
